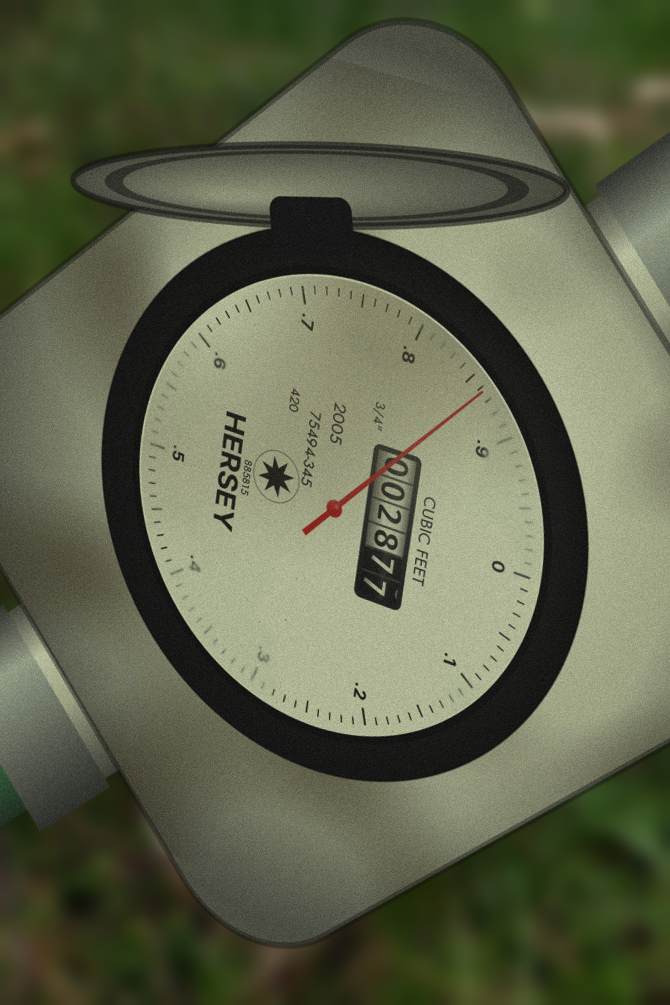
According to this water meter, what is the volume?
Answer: 2876.86 ft³
